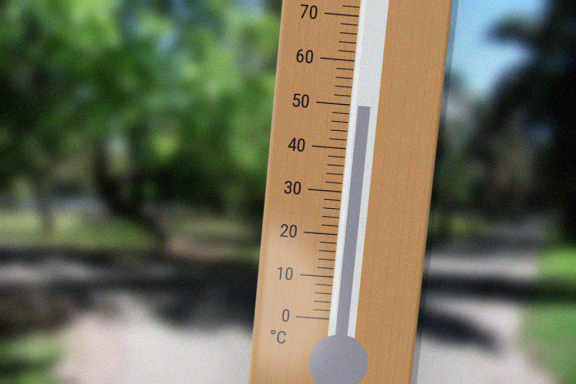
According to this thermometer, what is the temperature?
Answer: 50 °C
